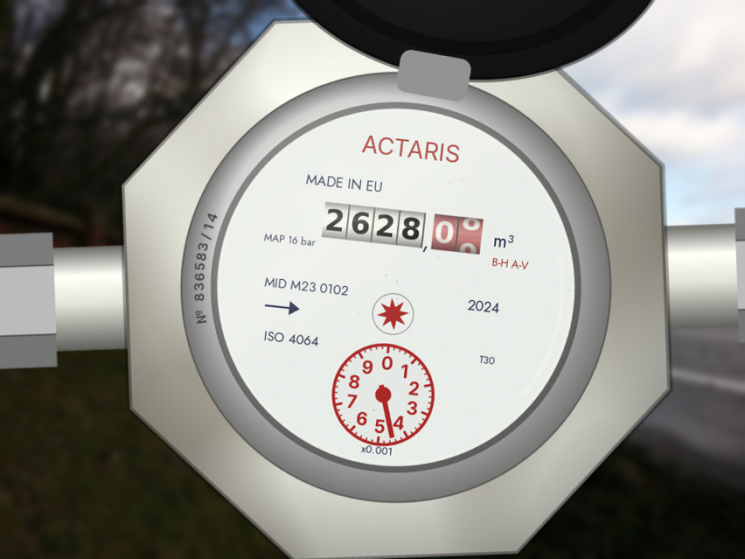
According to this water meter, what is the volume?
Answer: 2628.084 m³
